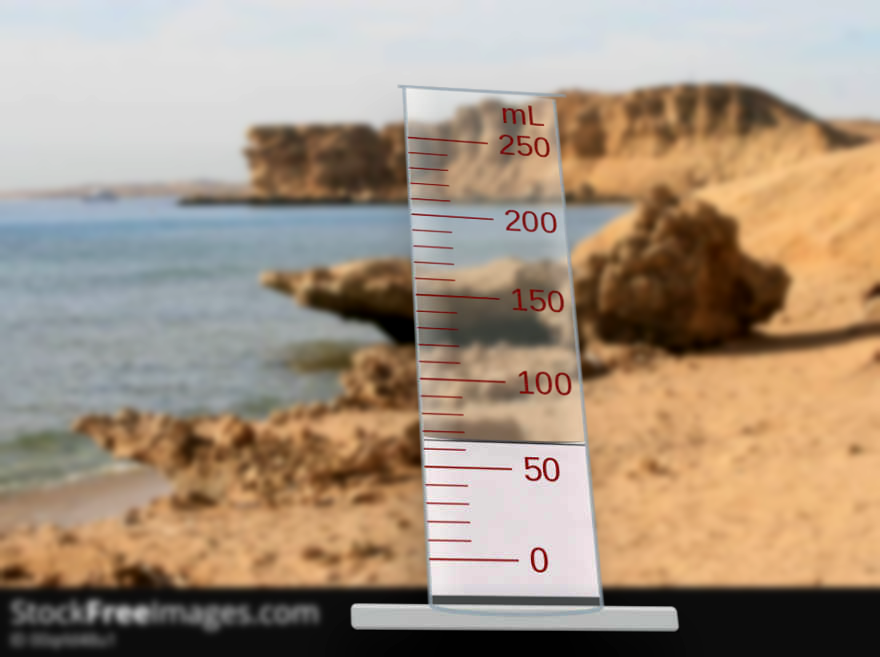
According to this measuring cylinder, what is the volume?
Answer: 65 mL
